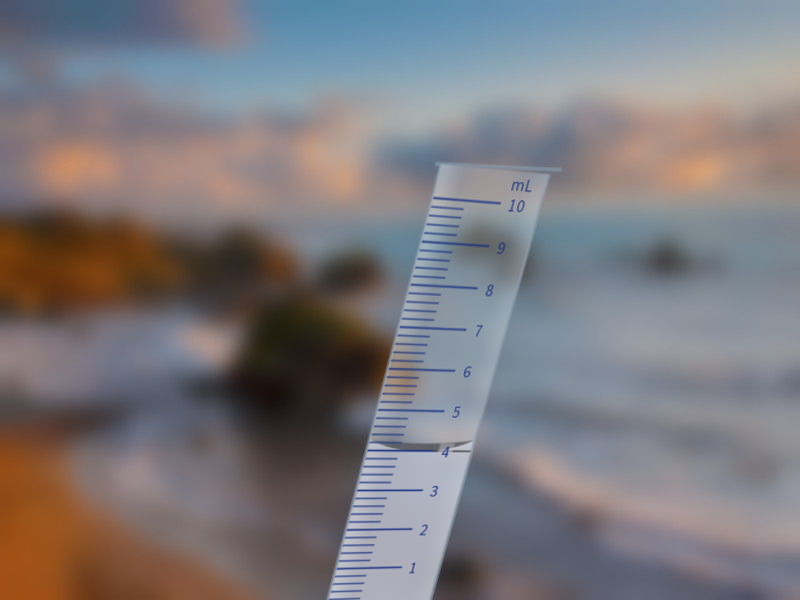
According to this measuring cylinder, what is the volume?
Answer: 4 mL
